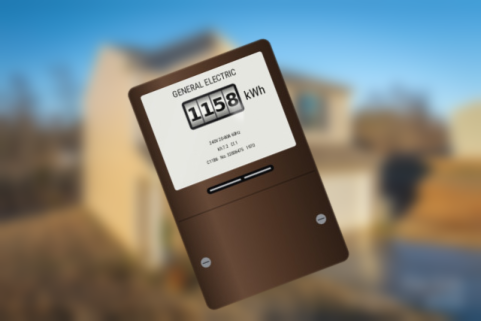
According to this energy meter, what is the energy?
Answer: 1158 kWh
